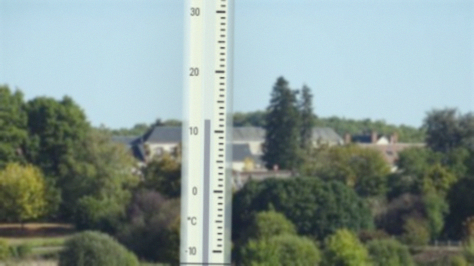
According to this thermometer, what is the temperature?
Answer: 12 °C
